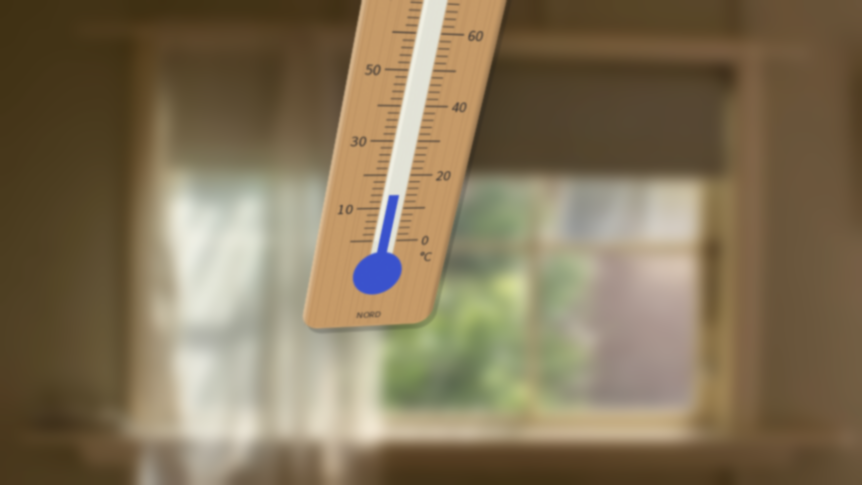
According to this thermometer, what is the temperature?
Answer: 14 °C
